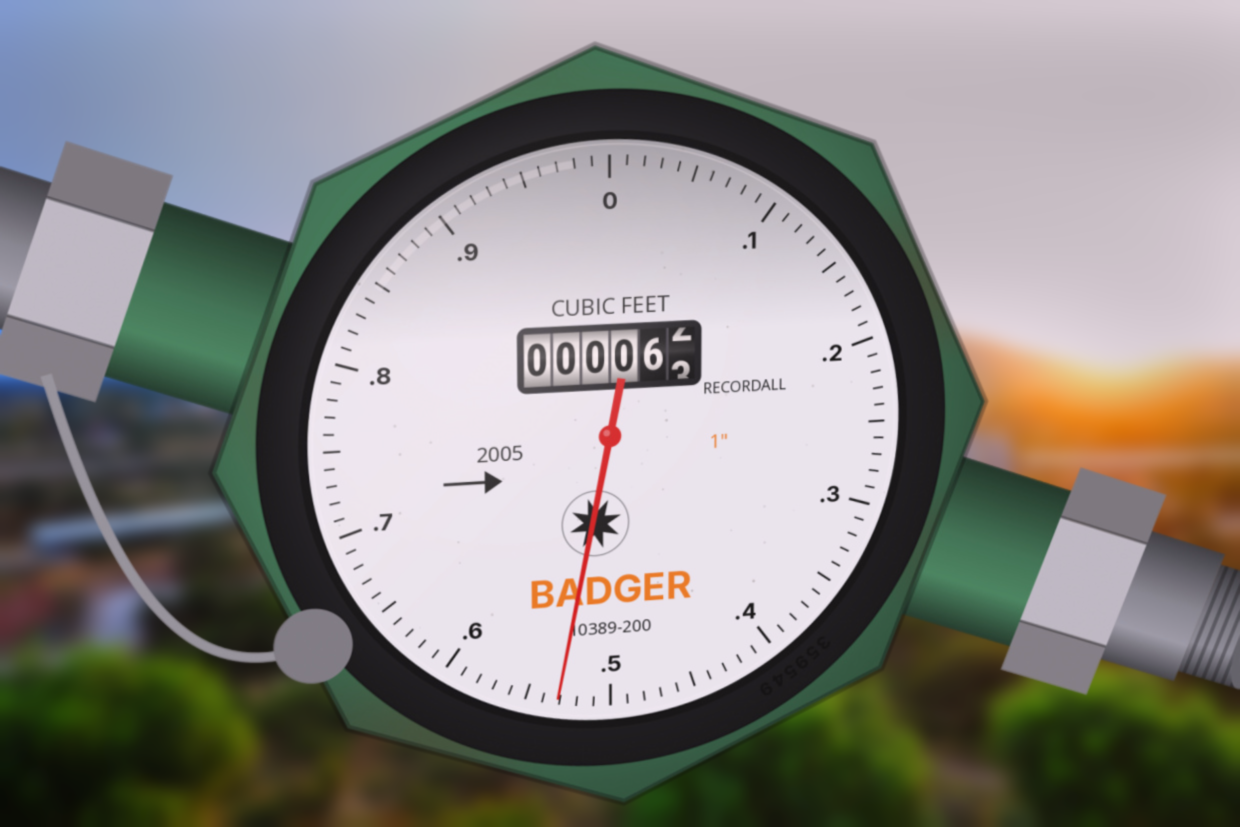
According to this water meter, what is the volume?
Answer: 62.53 ft³
